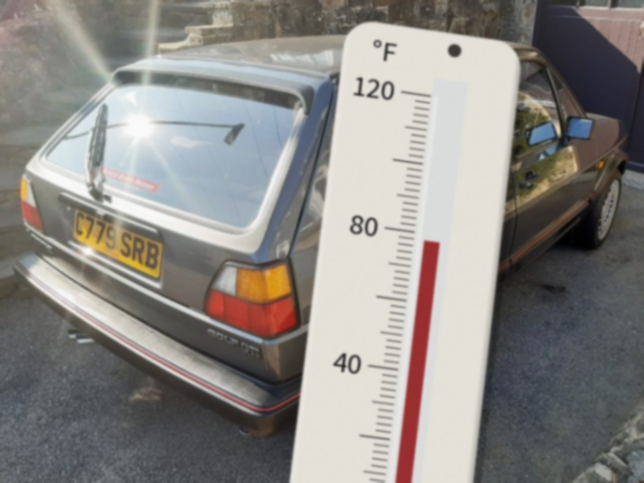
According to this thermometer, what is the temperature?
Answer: 78 °F
